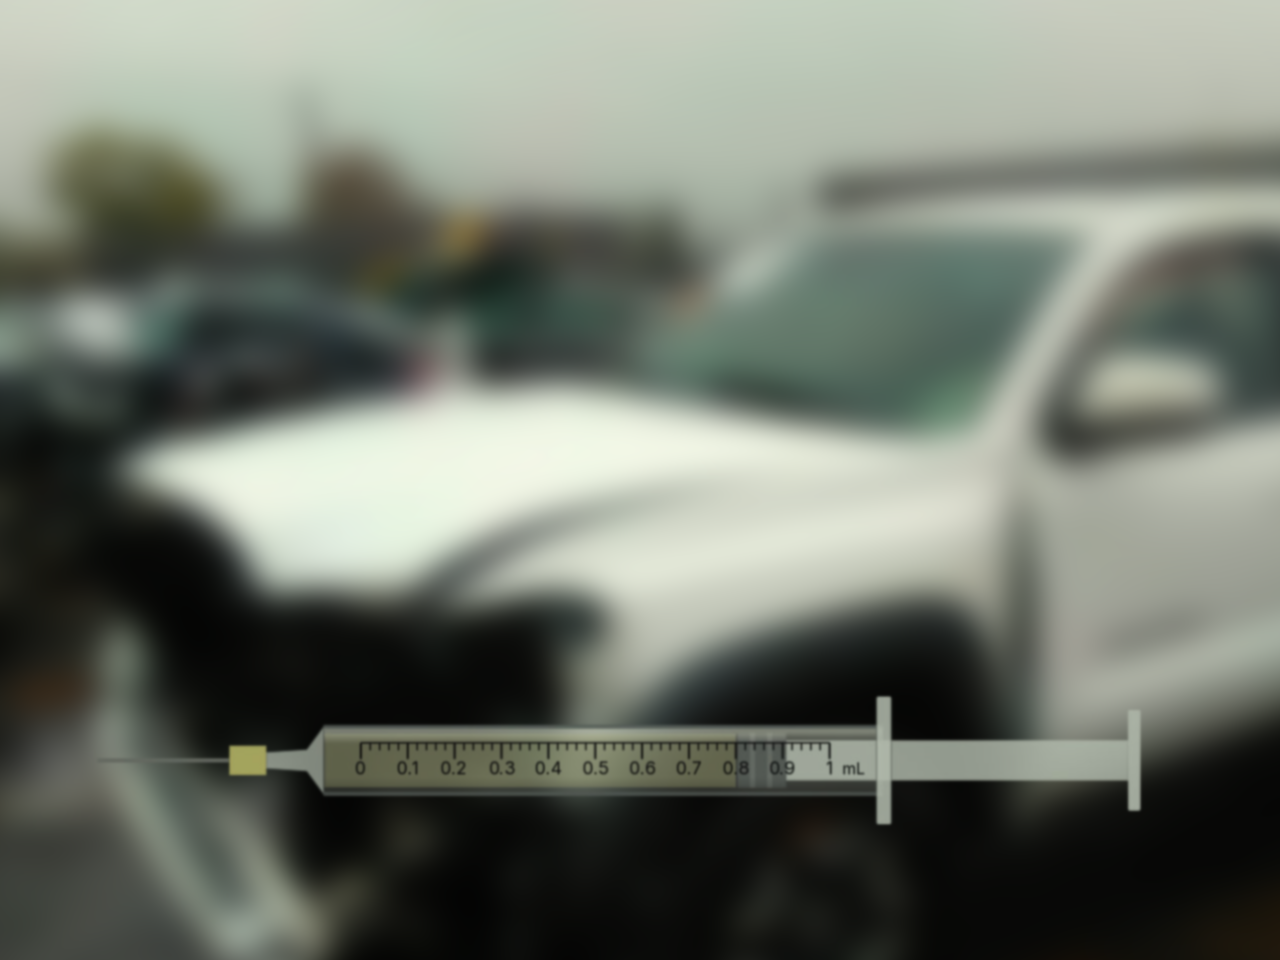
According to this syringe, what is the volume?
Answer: 0.8 mL
